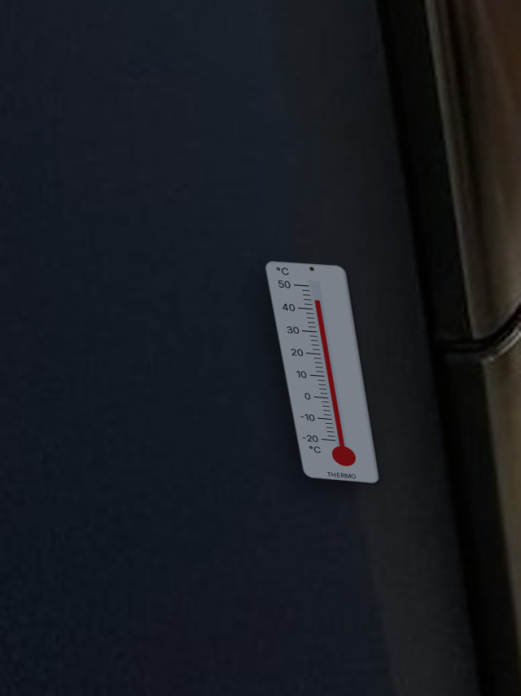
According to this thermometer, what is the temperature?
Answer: 44 °C
